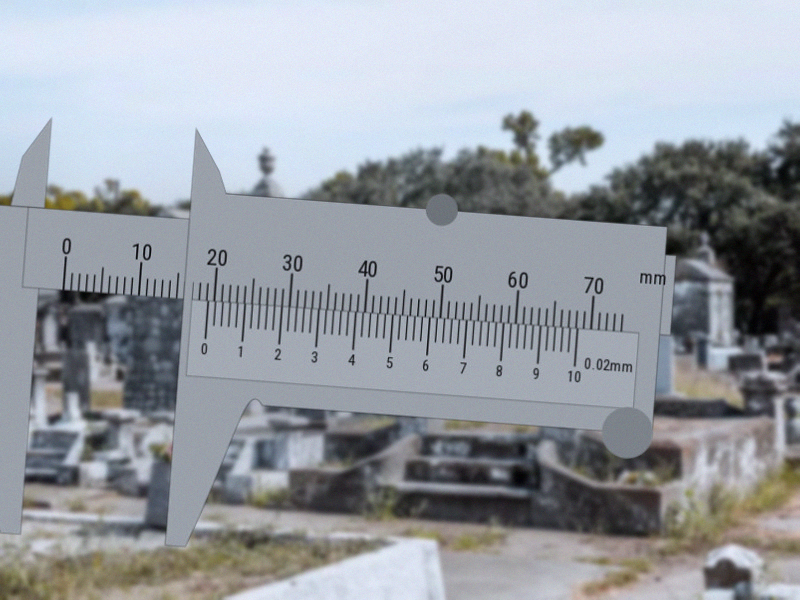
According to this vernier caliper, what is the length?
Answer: 19.2 mm
